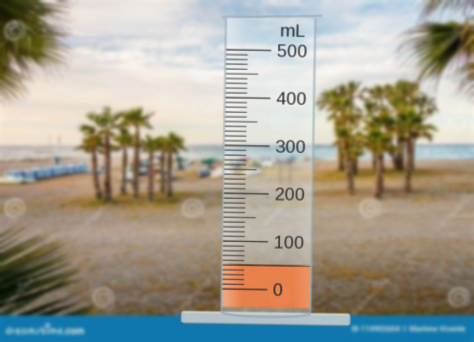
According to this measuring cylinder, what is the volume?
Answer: 50 mL
